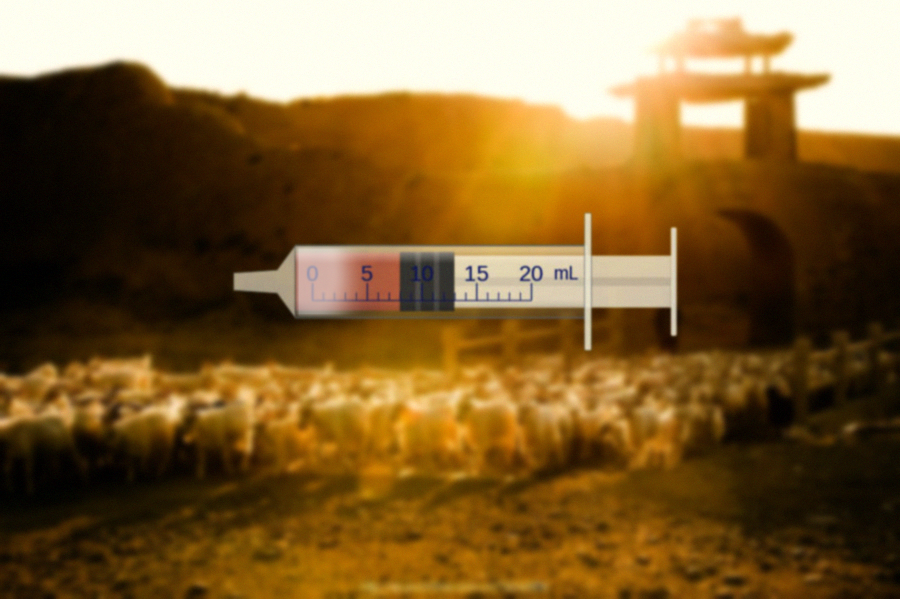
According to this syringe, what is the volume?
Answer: 8 mL
